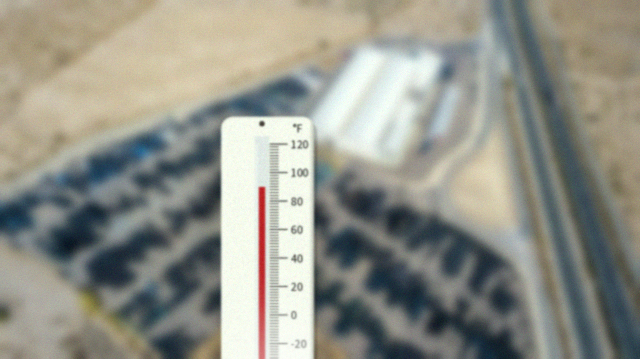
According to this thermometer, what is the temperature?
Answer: 90 °F
